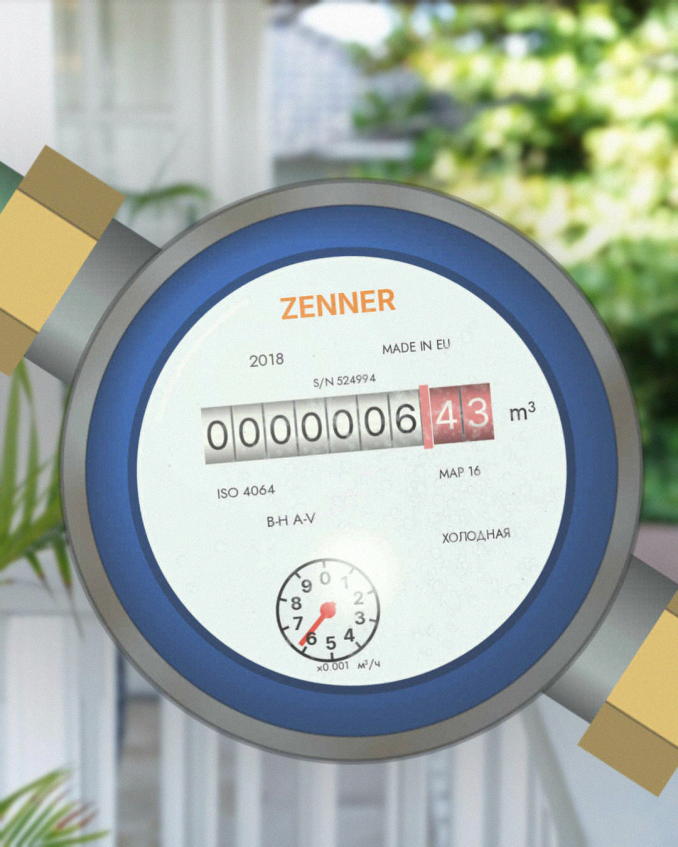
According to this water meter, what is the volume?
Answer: 6.436 m³
